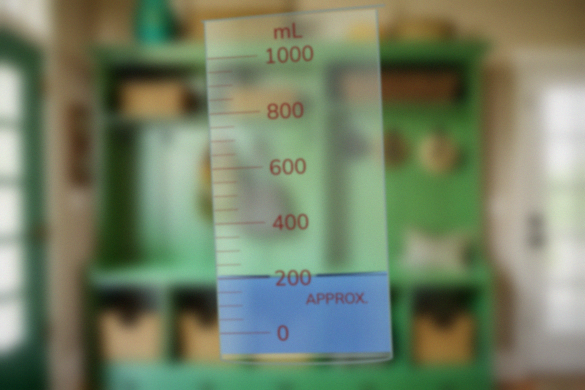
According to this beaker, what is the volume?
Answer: 200 mL
